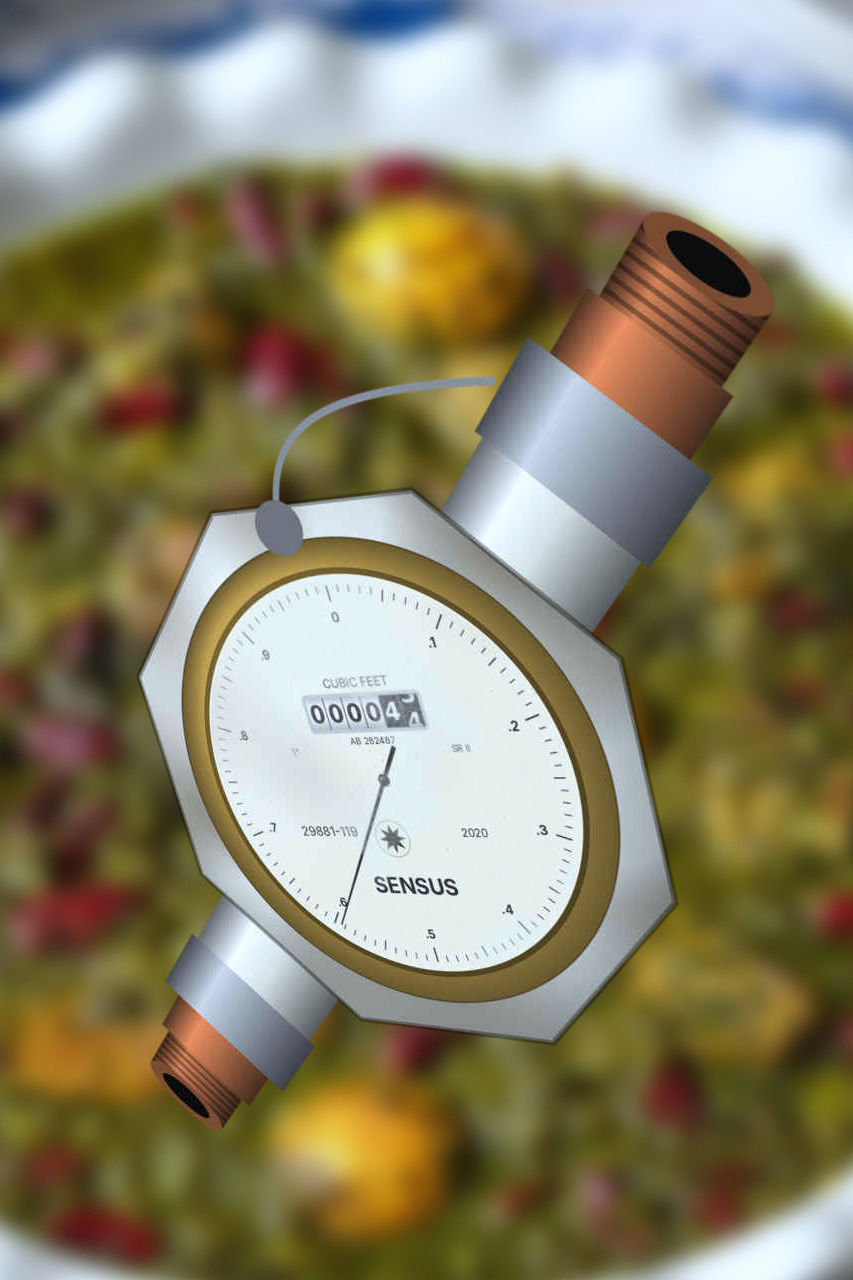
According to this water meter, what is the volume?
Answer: 43.59 ft³
